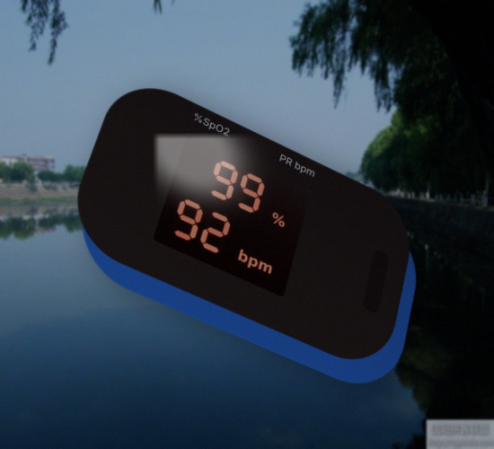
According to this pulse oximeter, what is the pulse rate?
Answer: 92 bpm
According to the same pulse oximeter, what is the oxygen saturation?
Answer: 99 %
